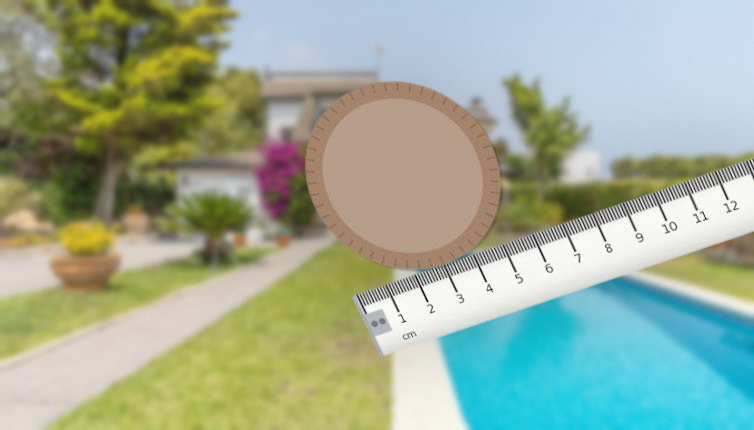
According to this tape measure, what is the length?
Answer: 6 cm
